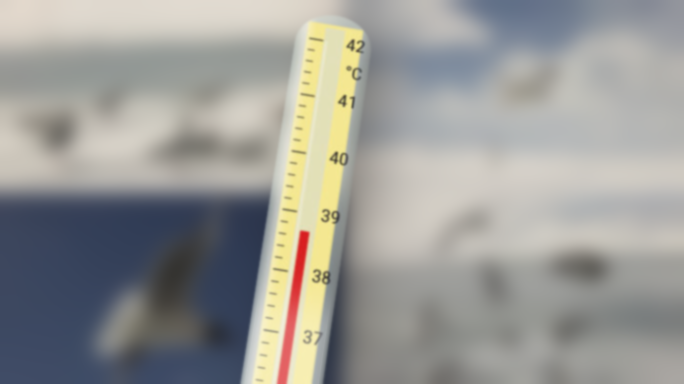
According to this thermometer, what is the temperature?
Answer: 38.7 °C
